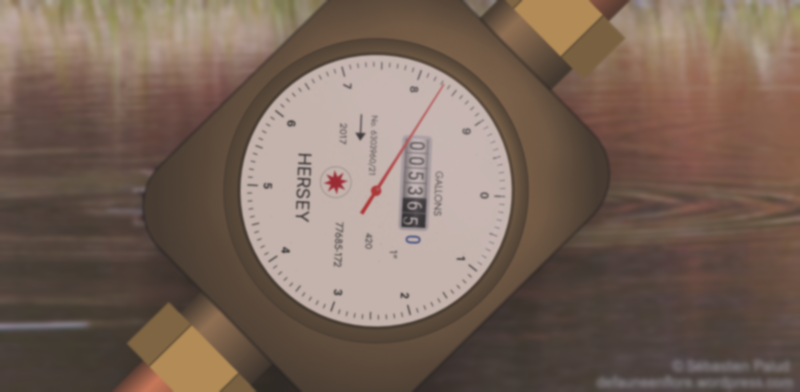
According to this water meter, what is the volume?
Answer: 53648.3 gal
